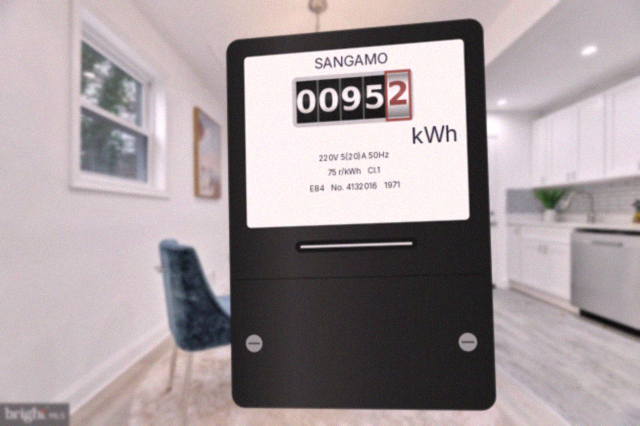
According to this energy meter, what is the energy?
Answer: 95.2 kWh
